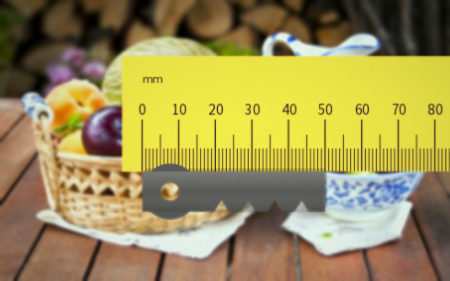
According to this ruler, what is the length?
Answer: 50 mm
